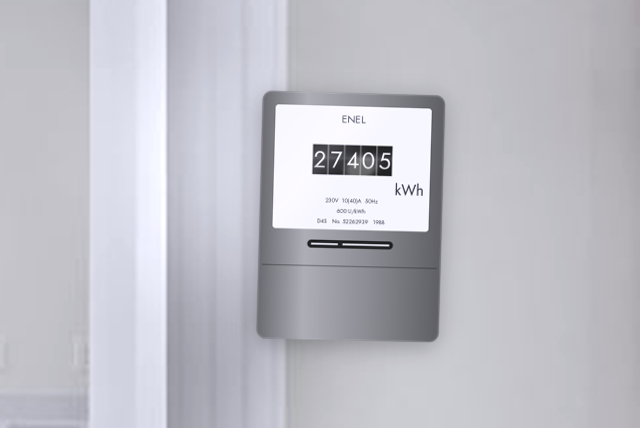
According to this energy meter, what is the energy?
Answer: 27405 kWh
